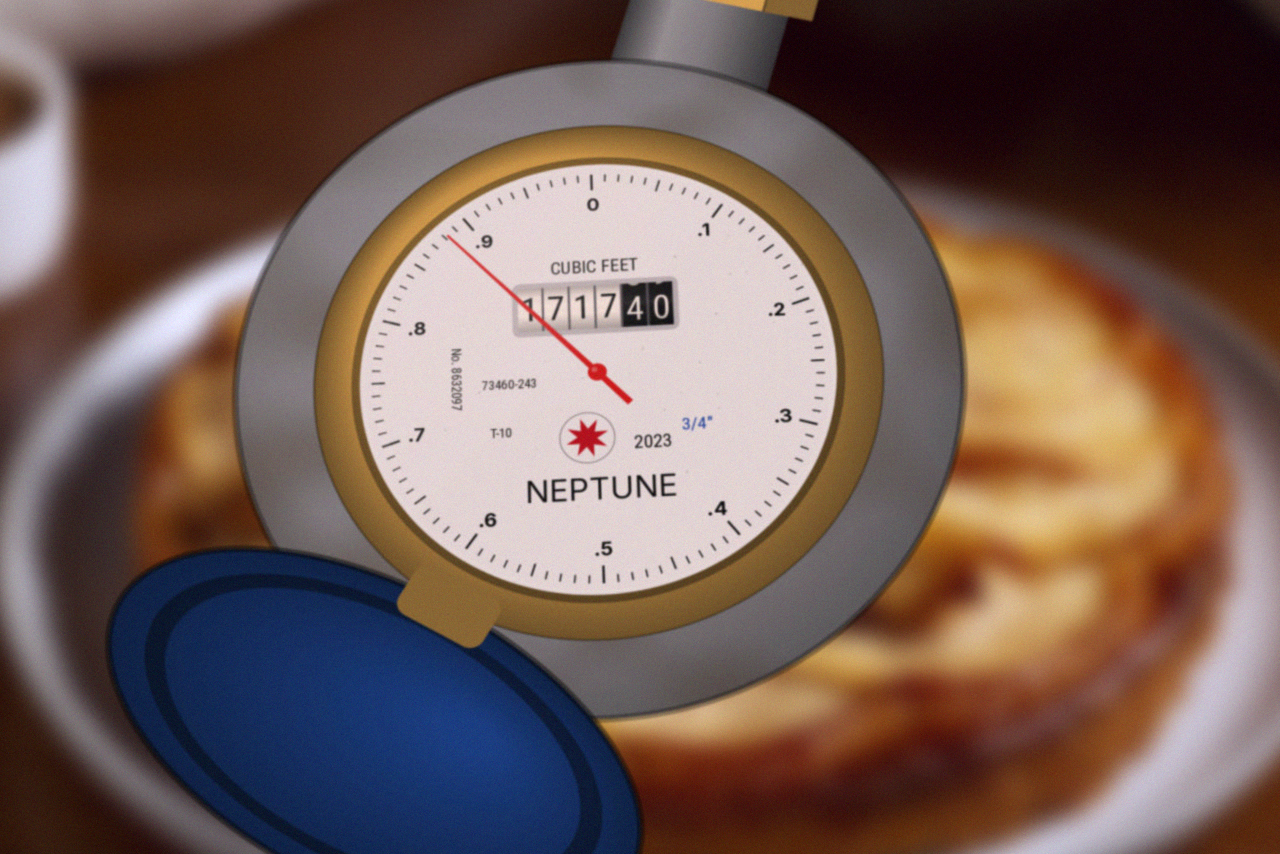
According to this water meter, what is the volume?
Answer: 171739.88 ft³
